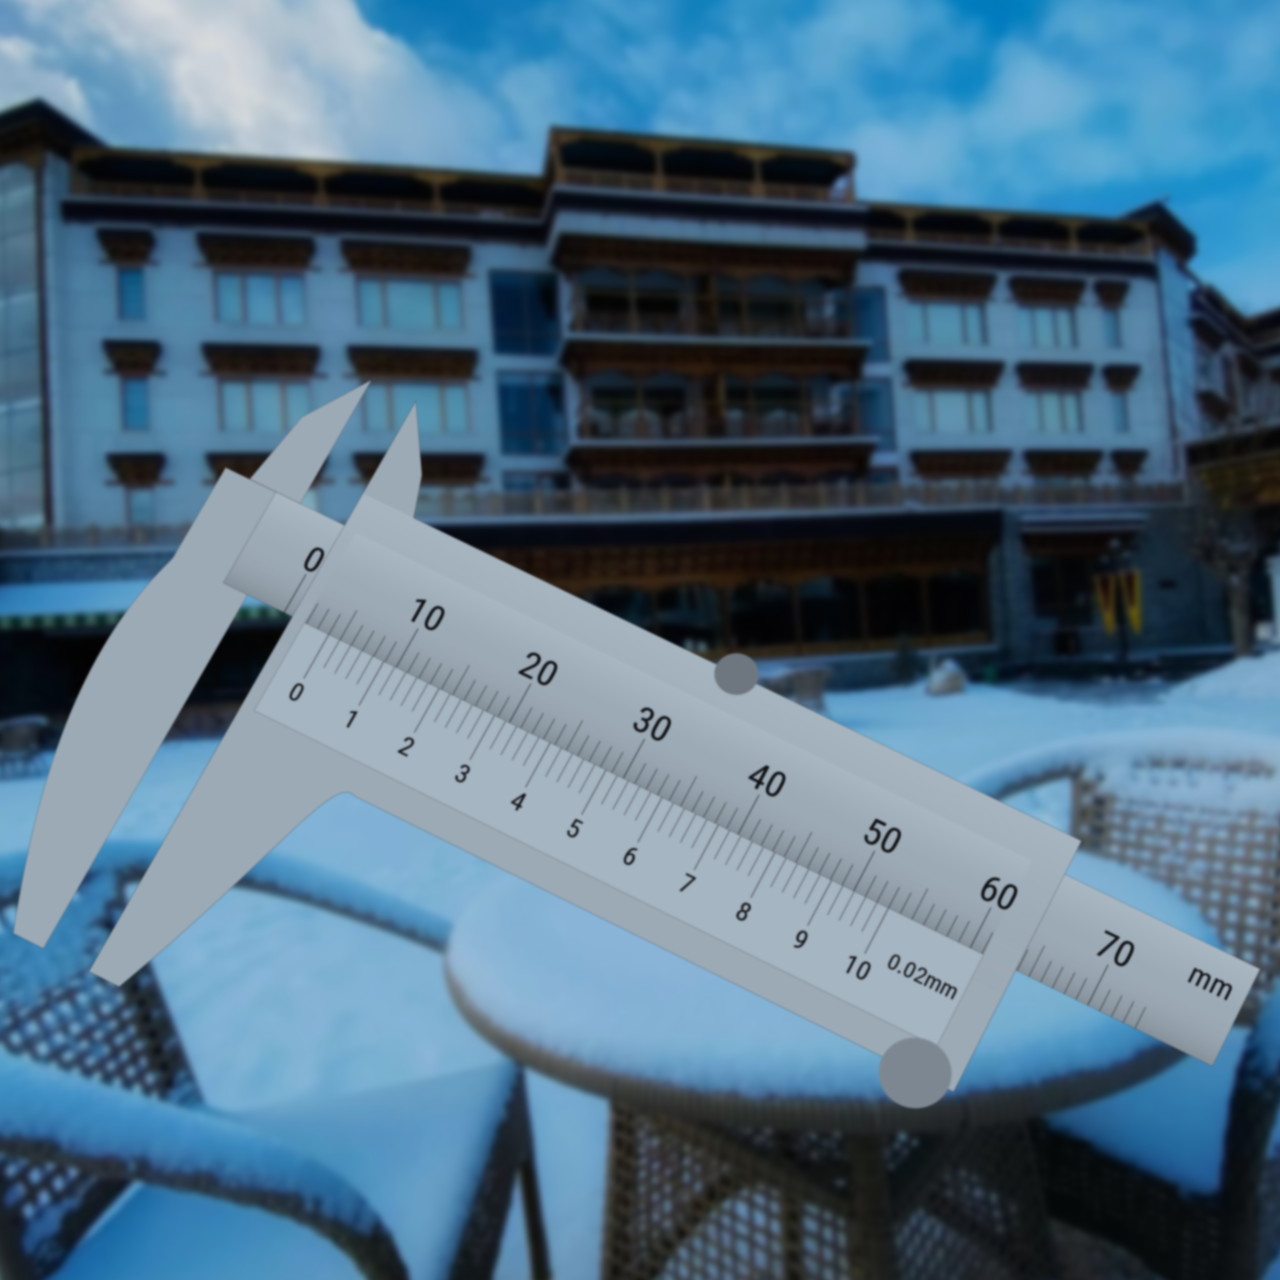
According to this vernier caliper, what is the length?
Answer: 4.0 mm
